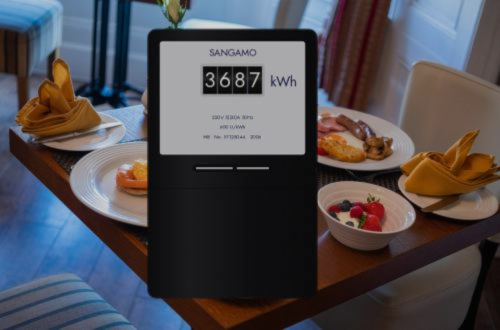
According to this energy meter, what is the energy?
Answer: 3687 kWh
